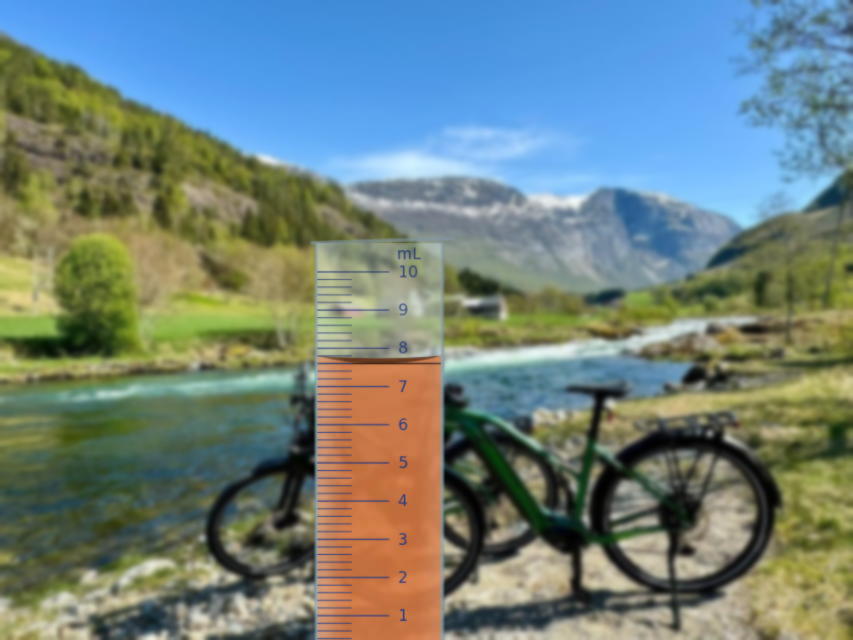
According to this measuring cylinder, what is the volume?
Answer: 7.6 mL
